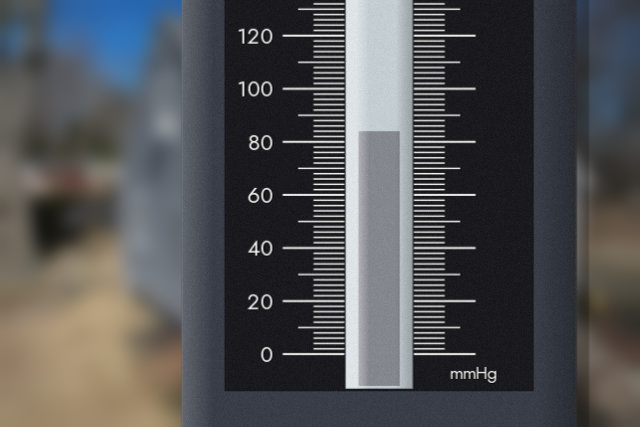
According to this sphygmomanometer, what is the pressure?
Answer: 84 mmHg
